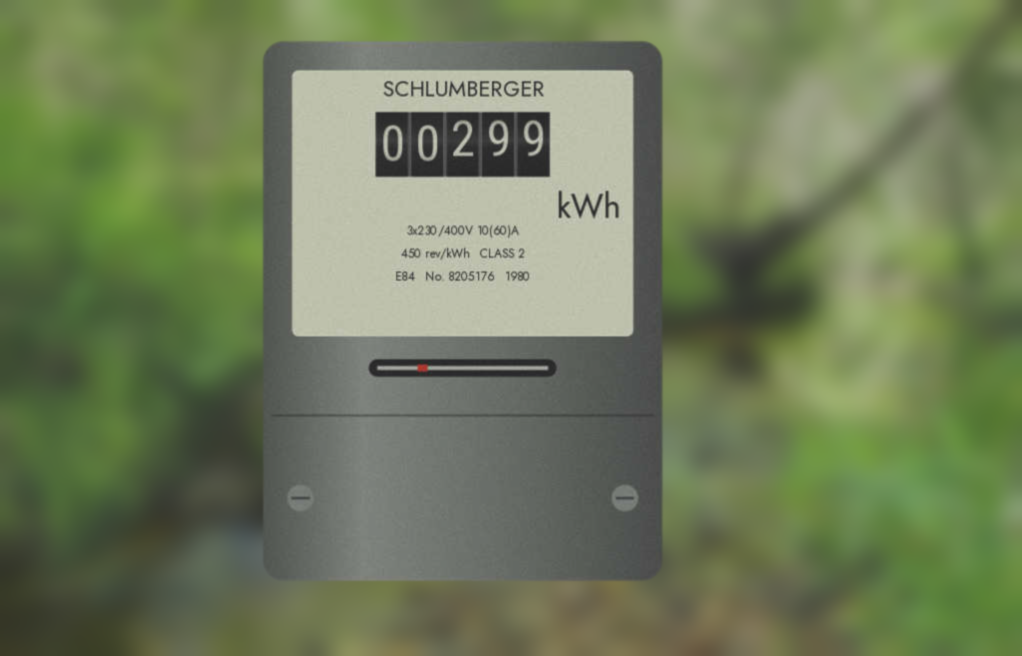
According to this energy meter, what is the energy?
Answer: 299 kWh
